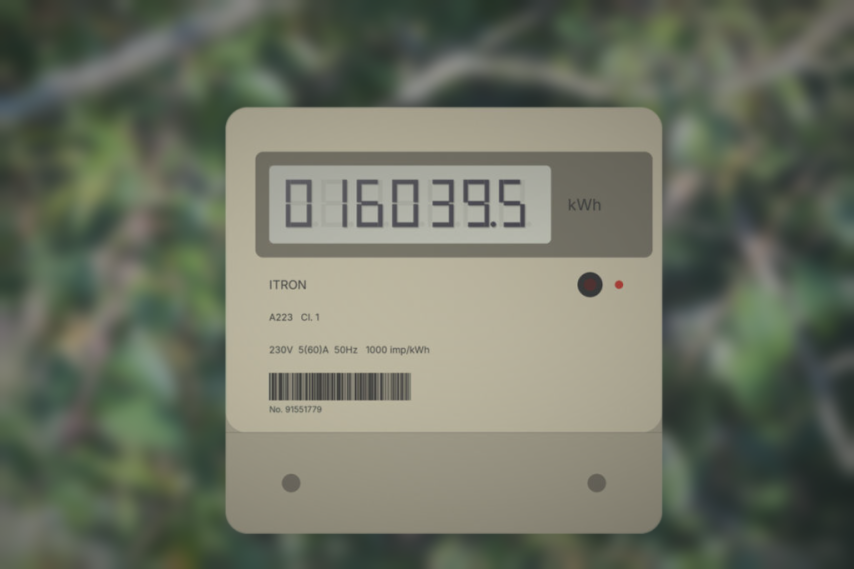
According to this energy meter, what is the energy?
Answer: 16039.5 kWh
